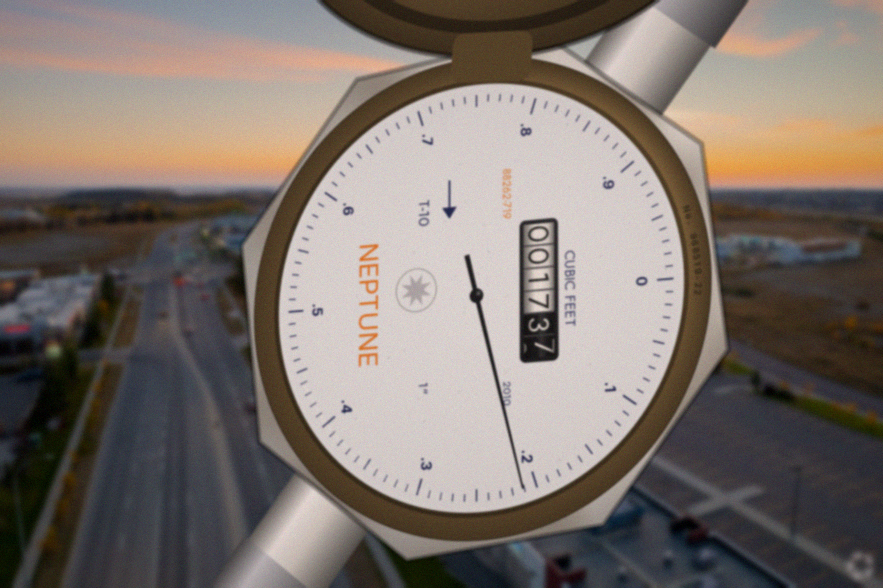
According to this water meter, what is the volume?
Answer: 1737.21 ft³
